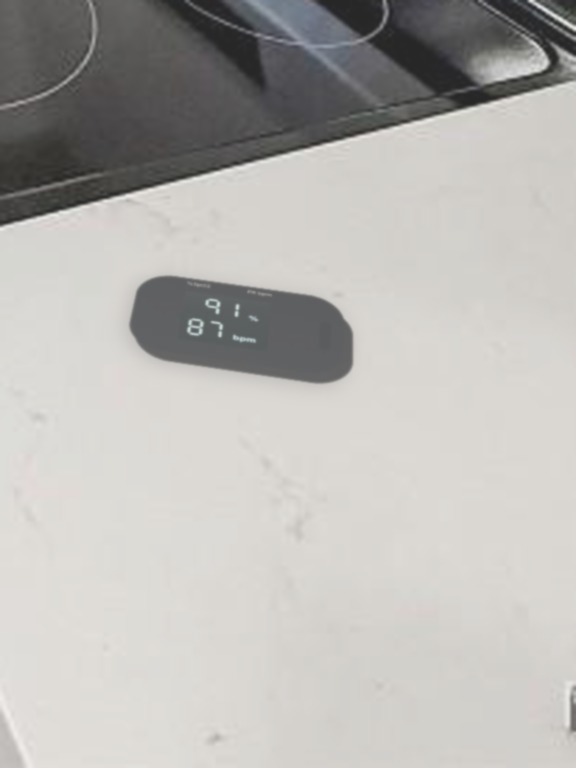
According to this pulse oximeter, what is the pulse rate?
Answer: 87 bpm
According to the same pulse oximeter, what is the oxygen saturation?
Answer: 91 %
